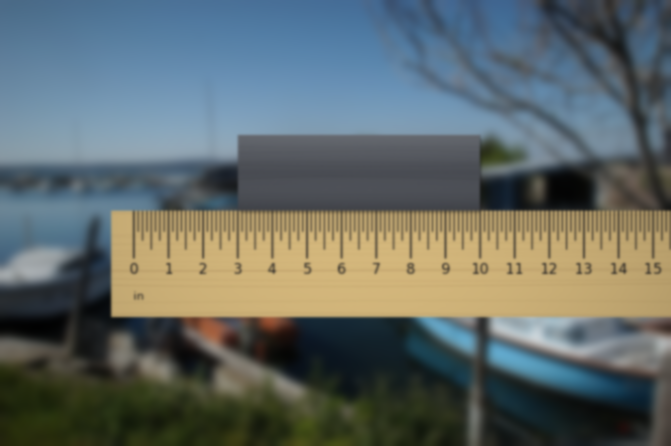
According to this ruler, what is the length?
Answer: 7 in
